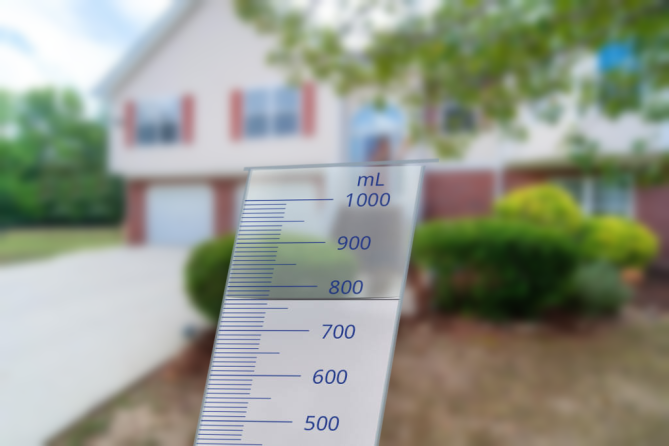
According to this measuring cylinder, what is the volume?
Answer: 770 mL
